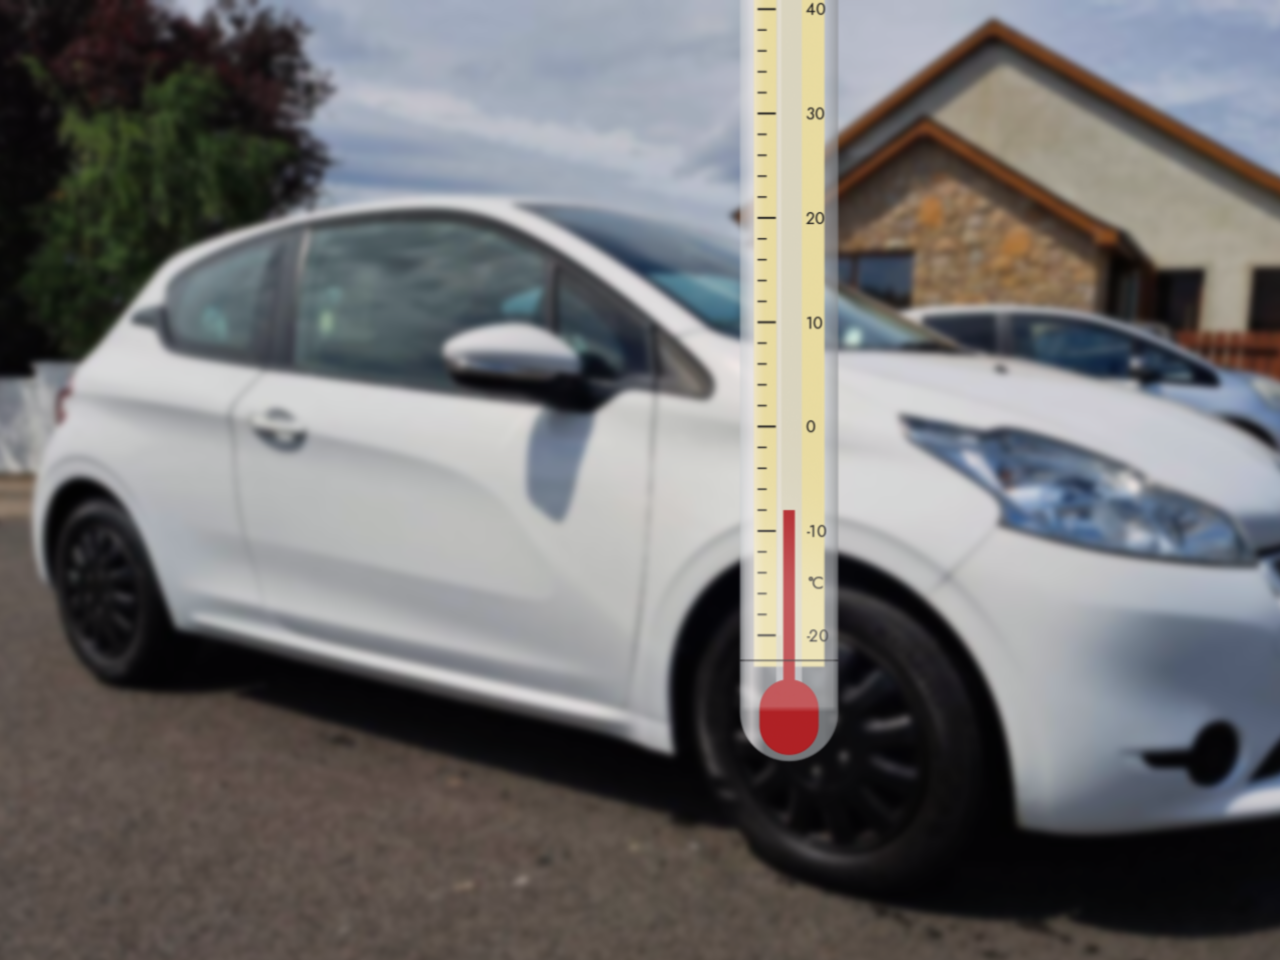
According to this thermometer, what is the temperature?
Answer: -8 °C
